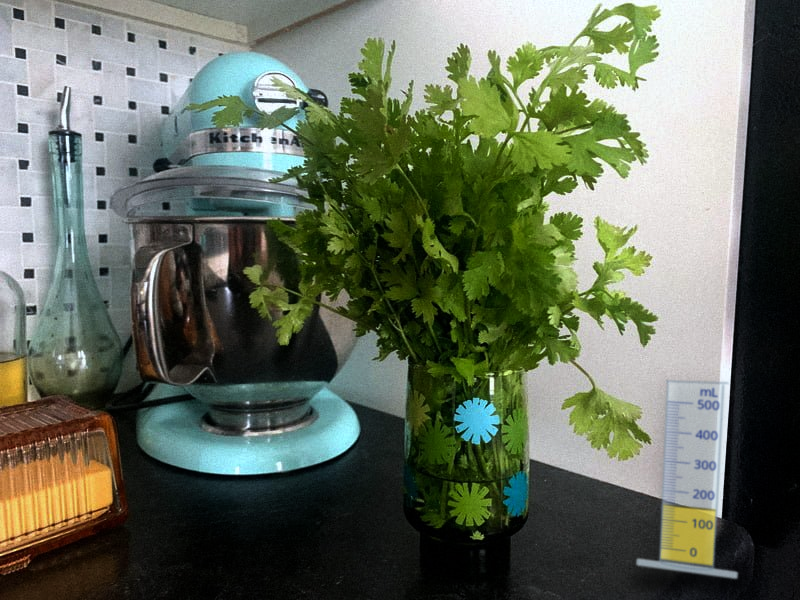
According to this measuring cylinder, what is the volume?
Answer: 150 mL
